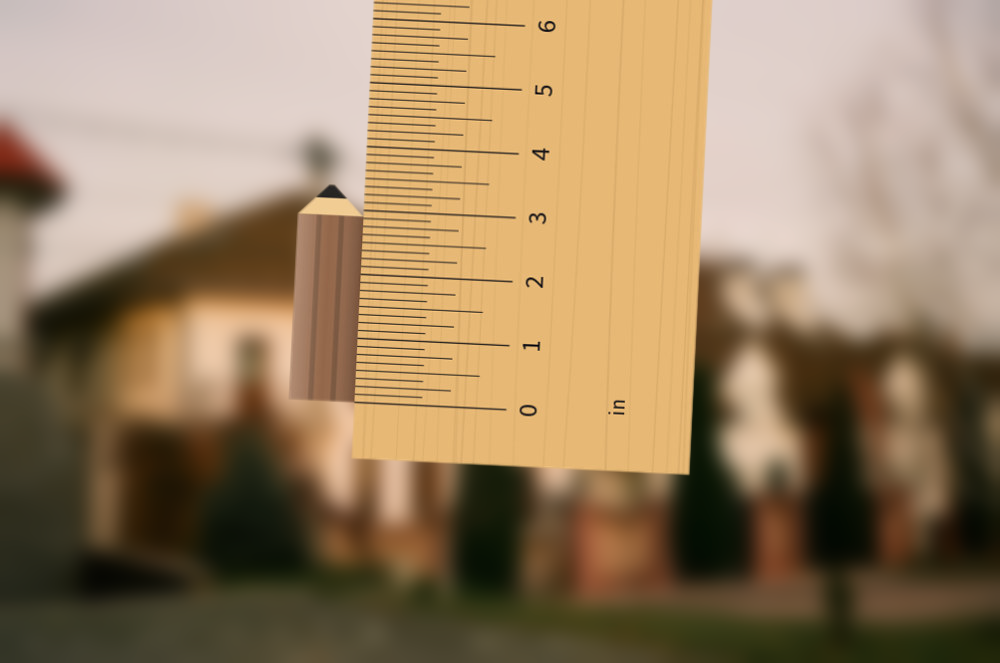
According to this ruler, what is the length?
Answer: 3.375 in
